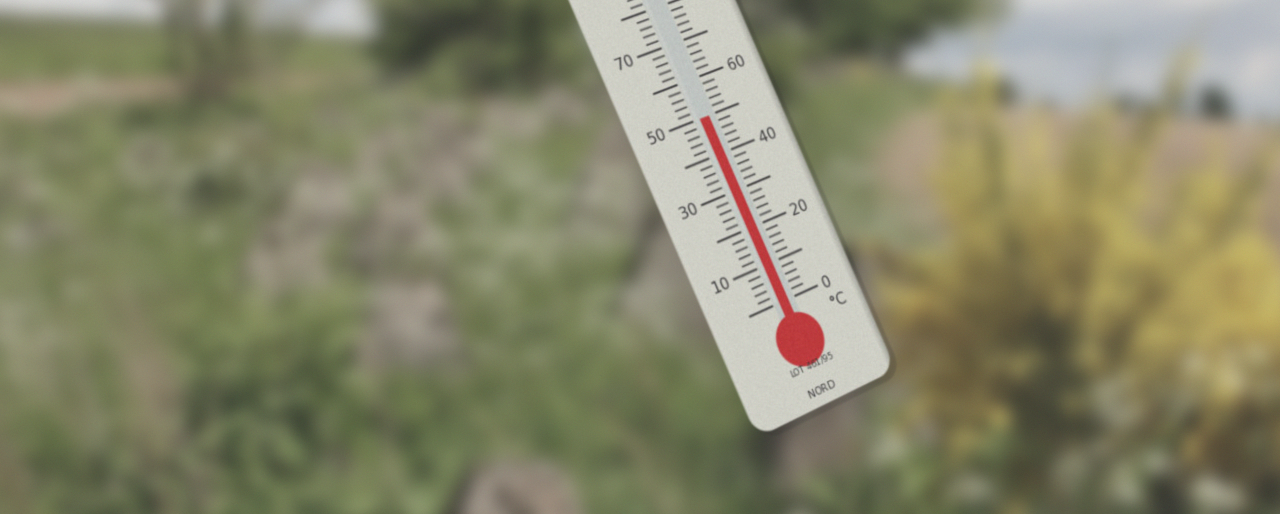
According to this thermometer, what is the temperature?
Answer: 50 °C
